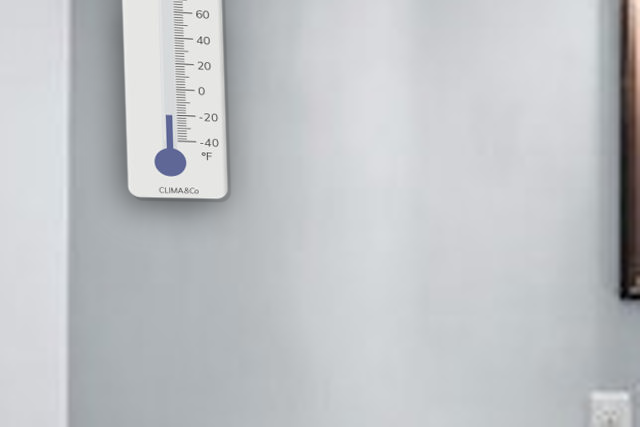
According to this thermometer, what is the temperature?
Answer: -20 °F
